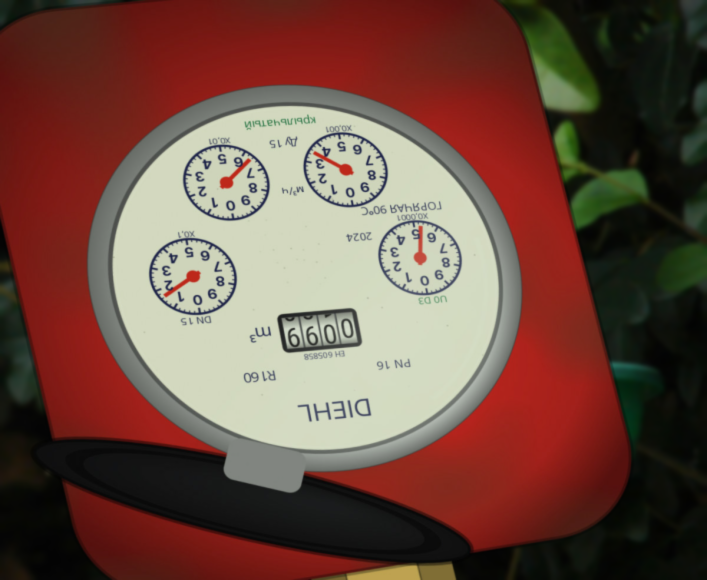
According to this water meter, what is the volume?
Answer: 99.1635 m³
